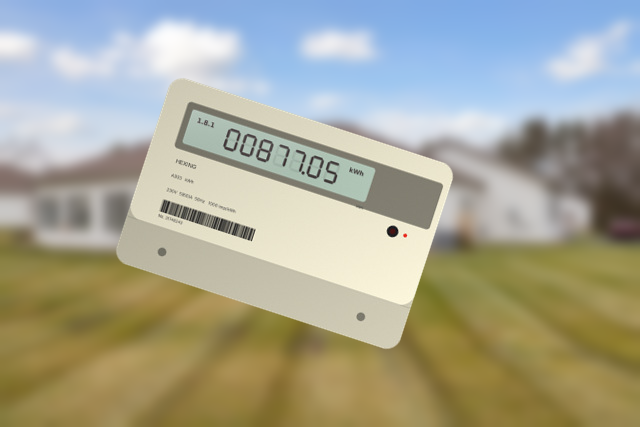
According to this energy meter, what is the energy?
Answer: 877.05 kWh
